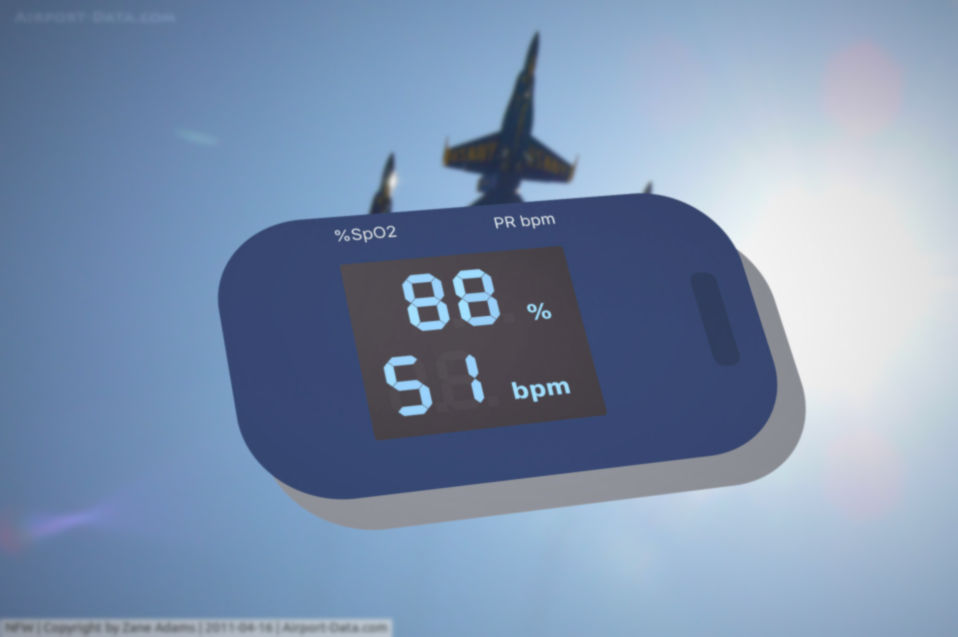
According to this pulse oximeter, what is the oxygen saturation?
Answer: 88 %
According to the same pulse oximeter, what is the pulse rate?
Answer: 51 bpm
